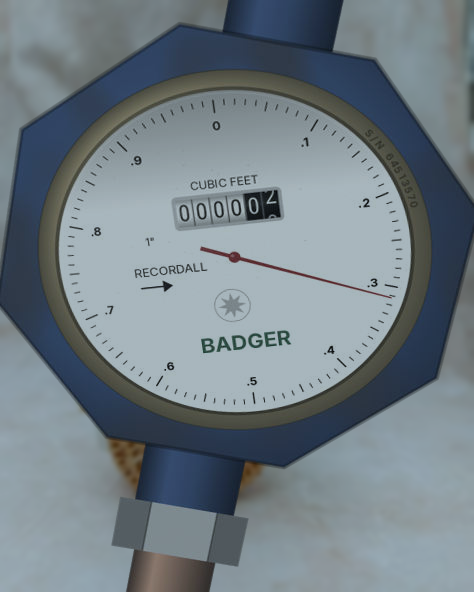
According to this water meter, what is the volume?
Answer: 2.31 ft³
